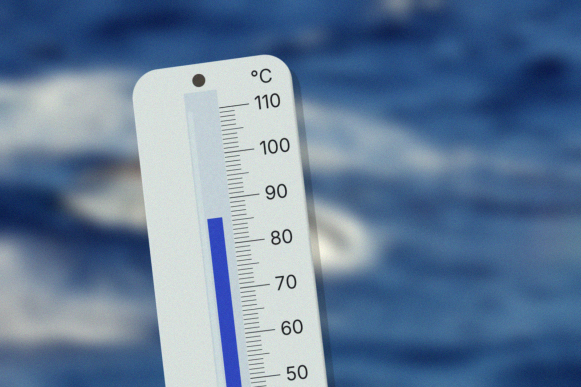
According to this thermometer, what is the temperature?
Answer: 86 °C
